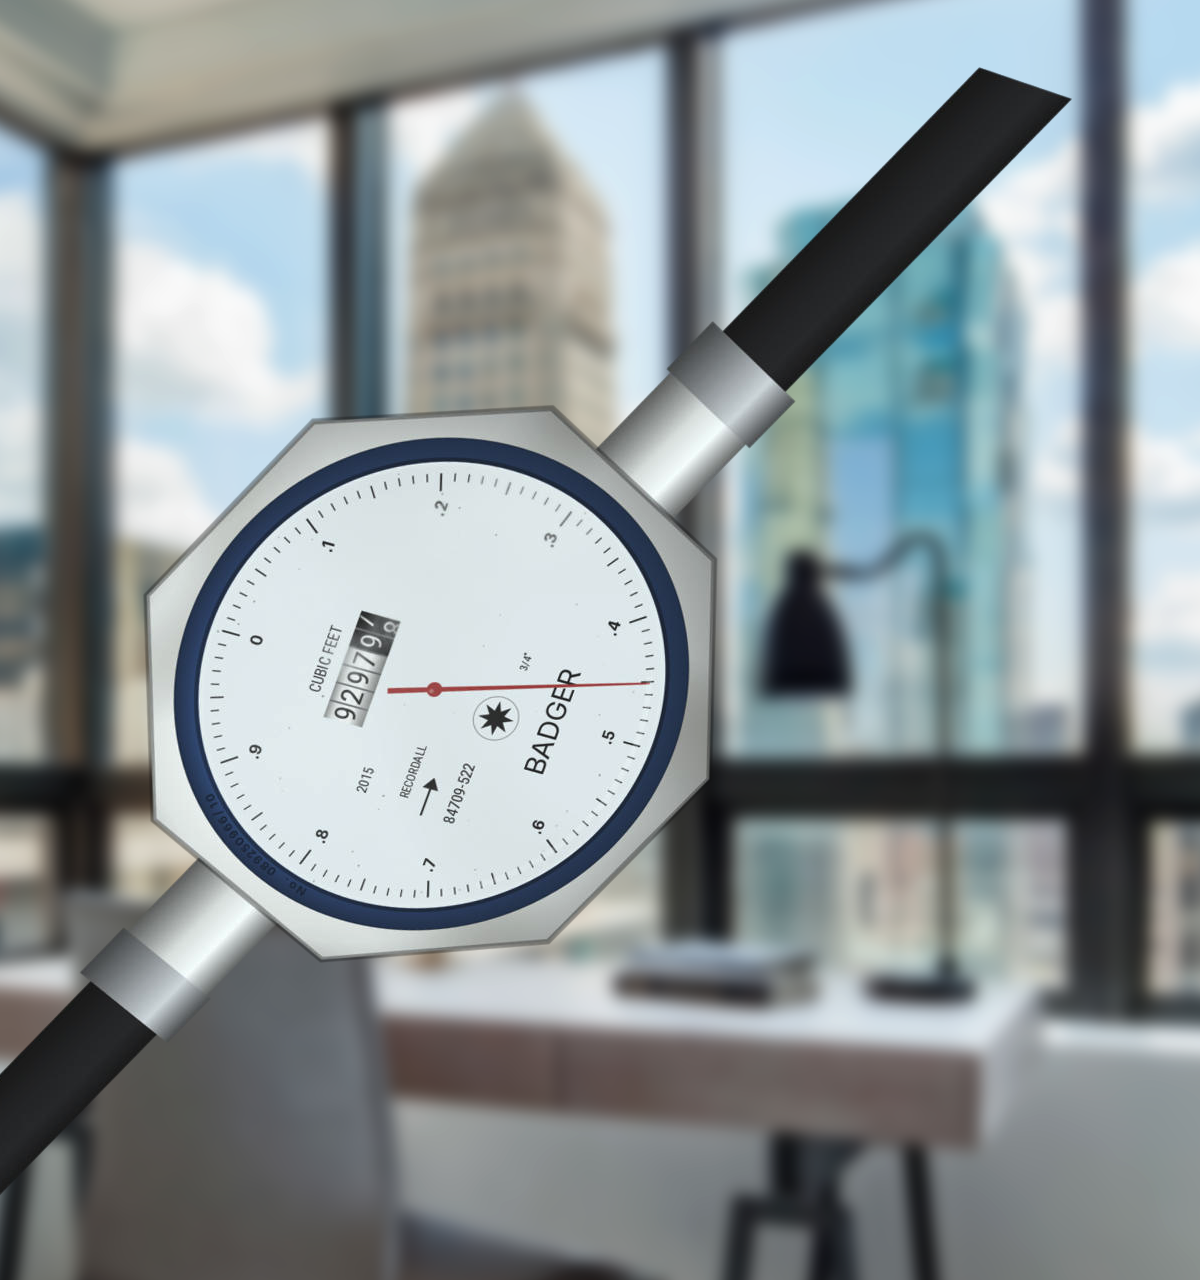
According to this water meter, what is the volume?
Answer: 929797.45 ft³
